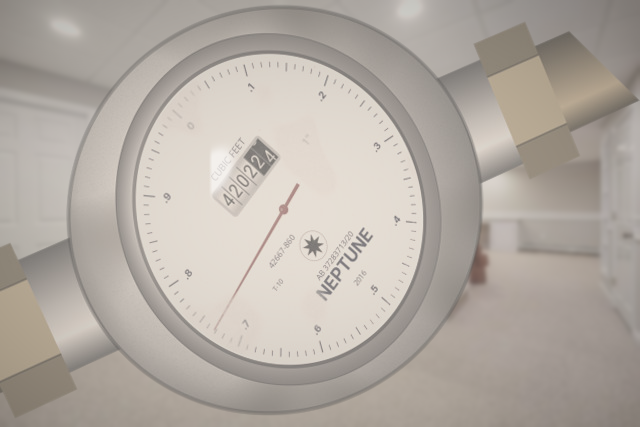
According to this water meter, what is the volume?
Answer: 420223.73 ft³
